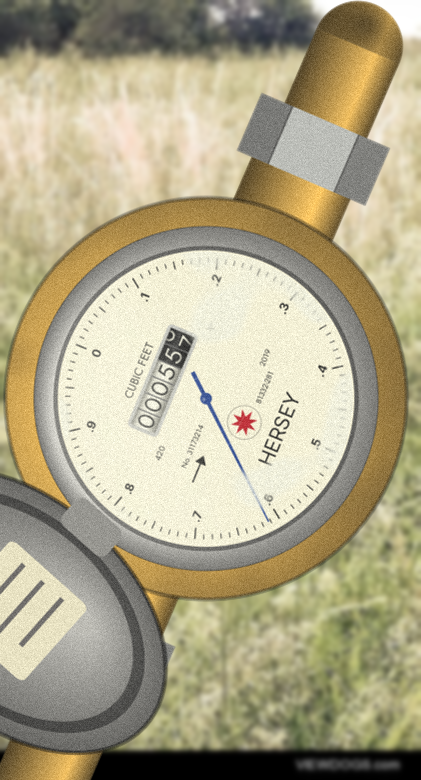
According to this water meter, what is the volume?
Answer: 556.61 ft³
